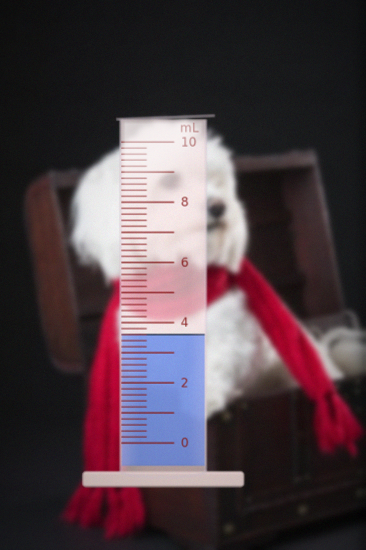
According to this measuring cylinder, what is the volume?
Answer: 3.6 mL
